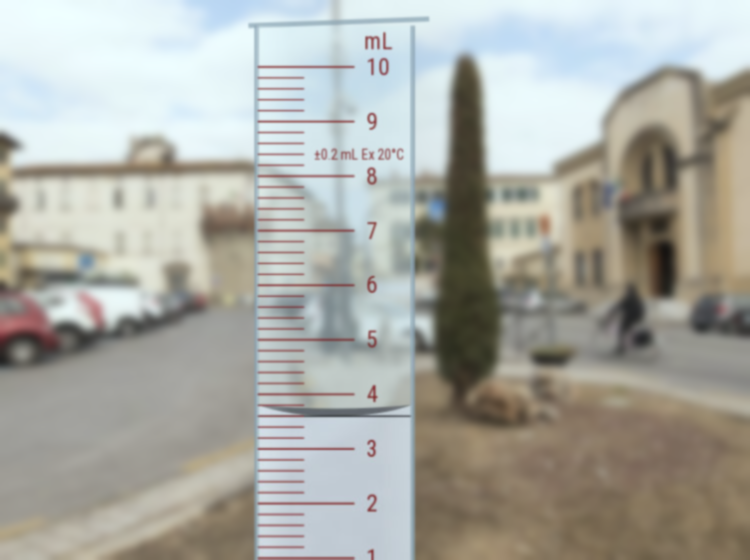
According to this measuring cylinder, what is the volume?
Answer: 3.6 mL
